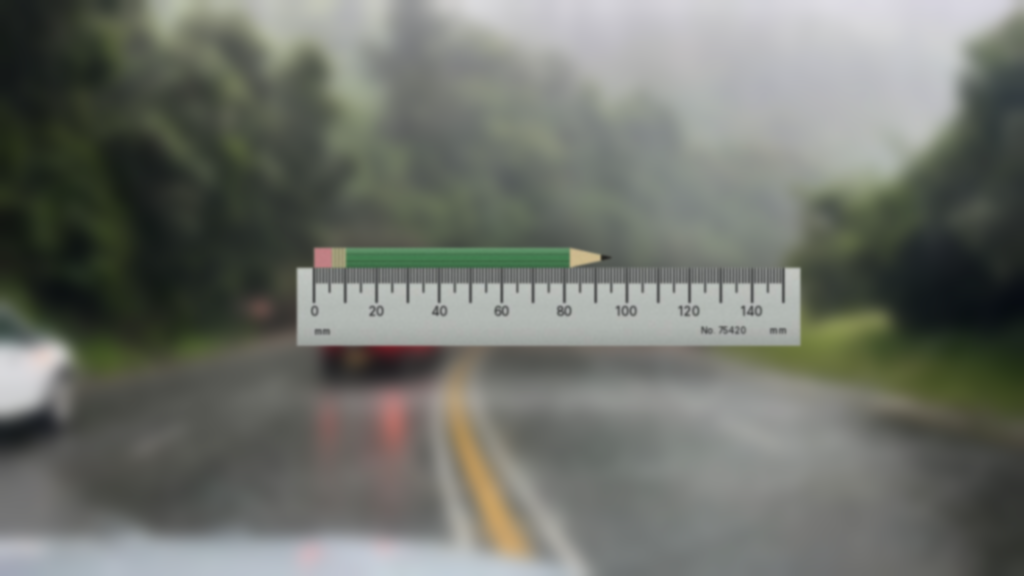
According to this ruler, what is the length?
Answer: 95 mm
